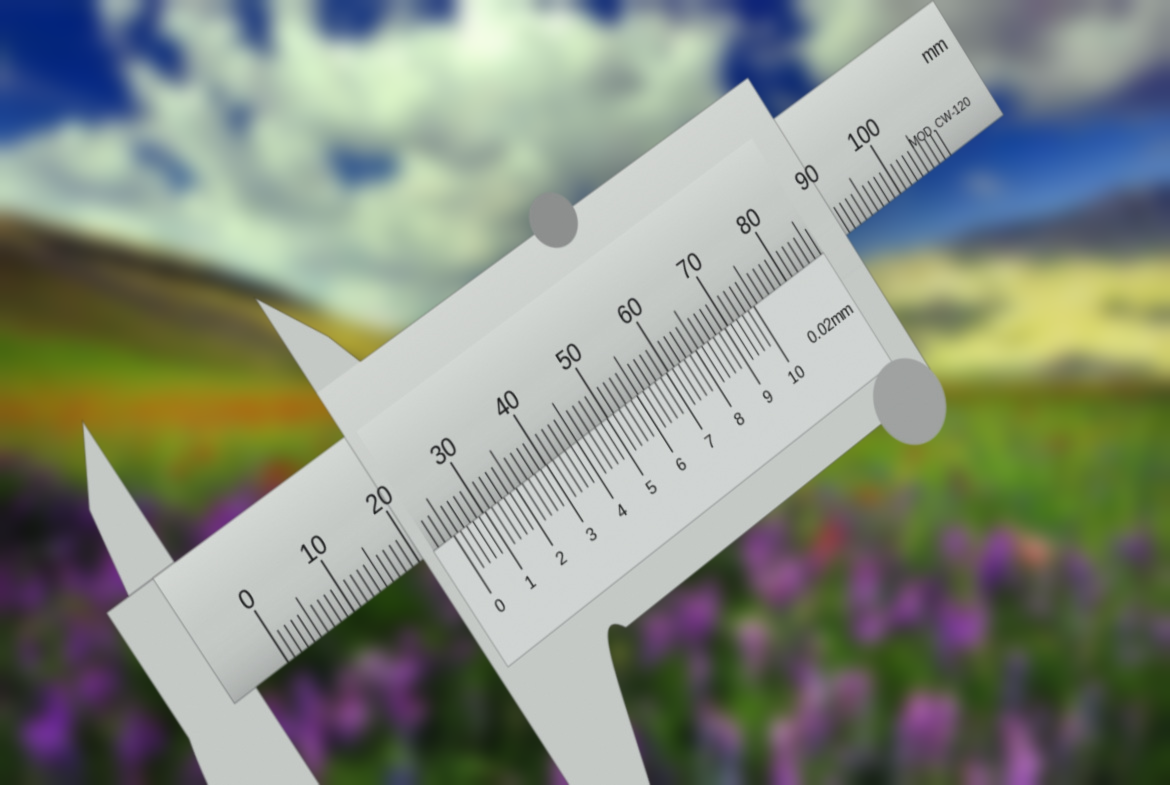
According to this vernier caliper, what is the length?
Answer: 25.4 mm
